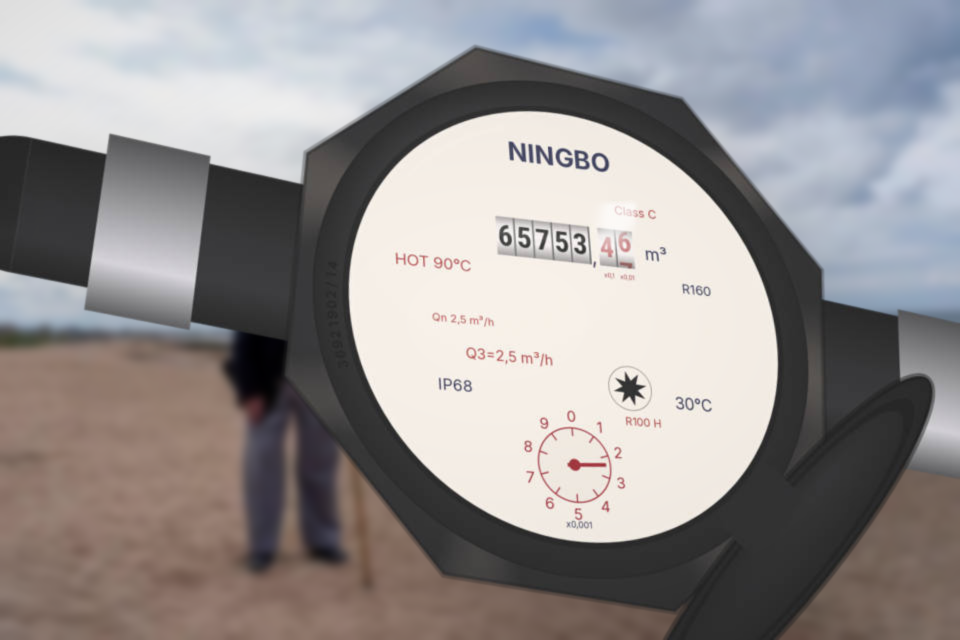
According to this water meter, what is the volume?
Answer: 65753.462 m³
